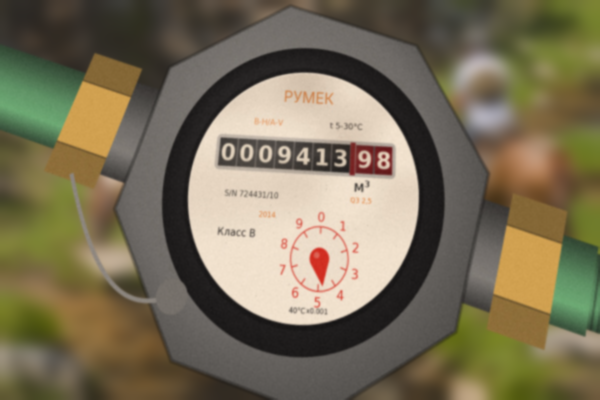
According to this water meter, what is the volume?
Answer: 9413.984 m³
